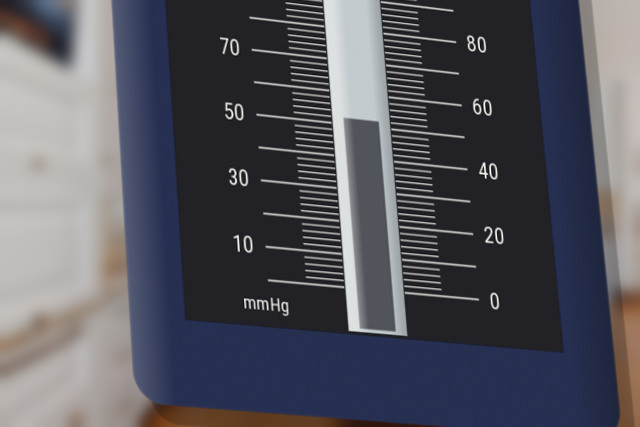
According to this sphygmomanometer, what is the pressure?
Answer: 52 mmHg
